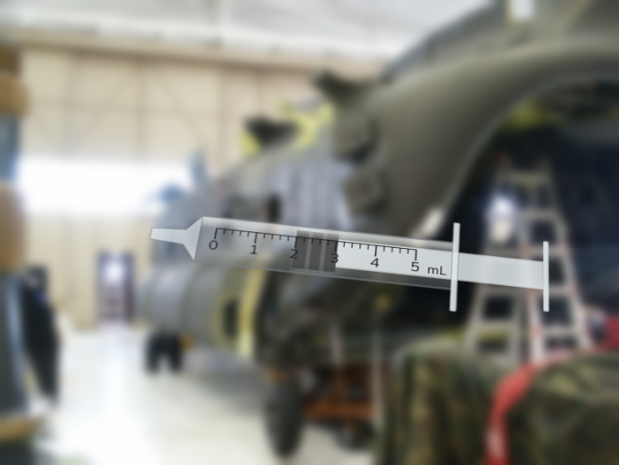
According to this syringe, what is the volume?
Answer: 2 mL
